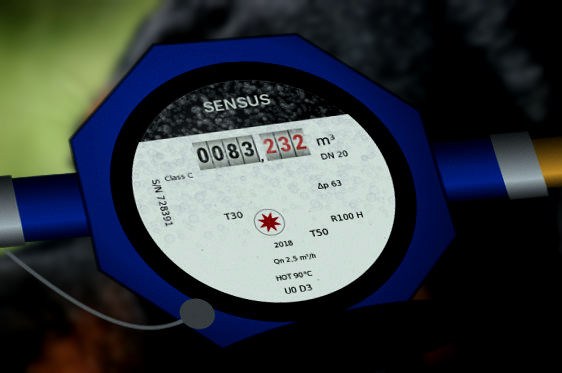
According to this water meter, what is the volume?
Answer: 83.232 m³
